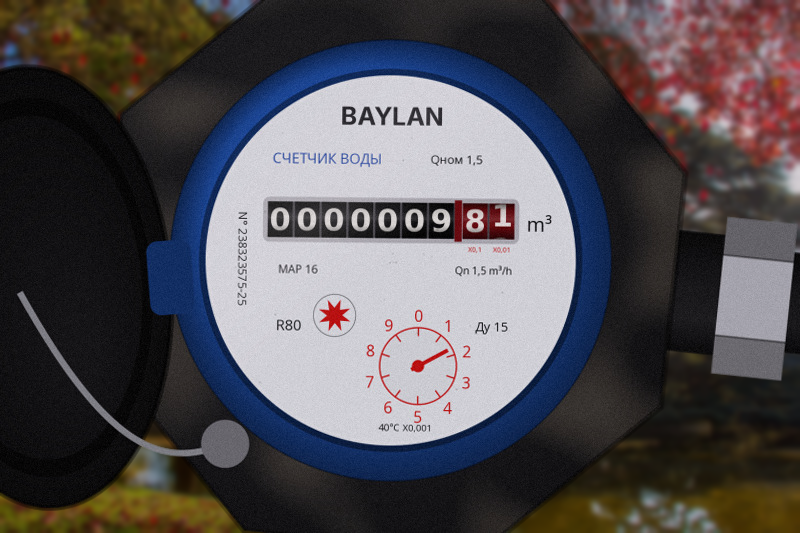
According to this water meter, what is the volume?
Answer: 9.811 m³
